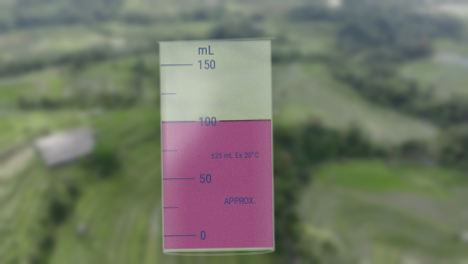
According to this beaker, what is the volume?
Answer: 100 mL
